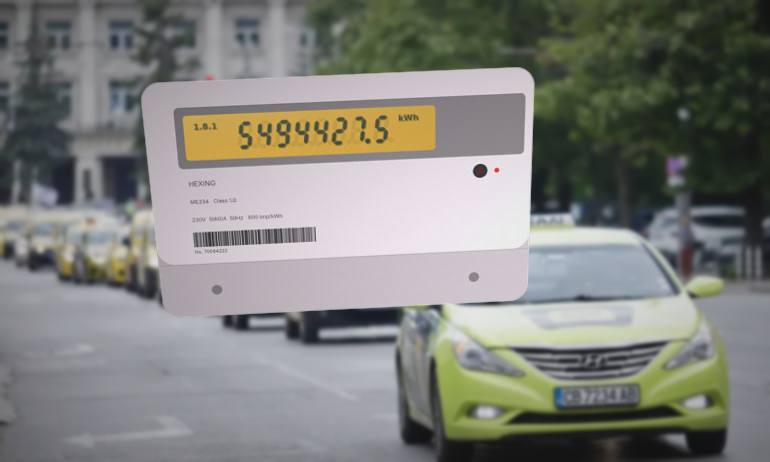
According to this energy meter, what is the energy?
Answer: 5494427.5 kWh
